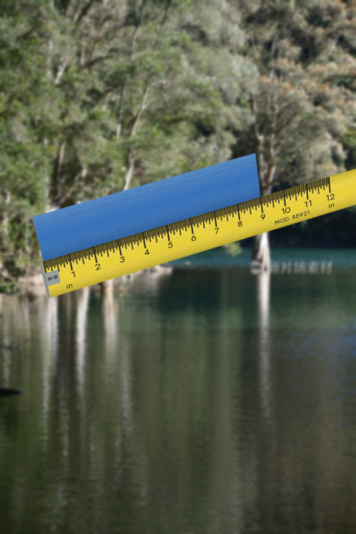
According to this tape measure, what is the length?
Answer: 9 in
